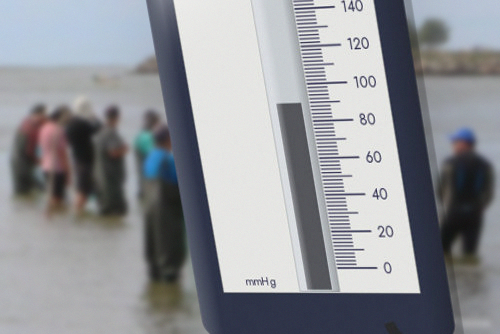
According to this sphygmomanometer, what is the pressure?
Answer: 90 mmHg
